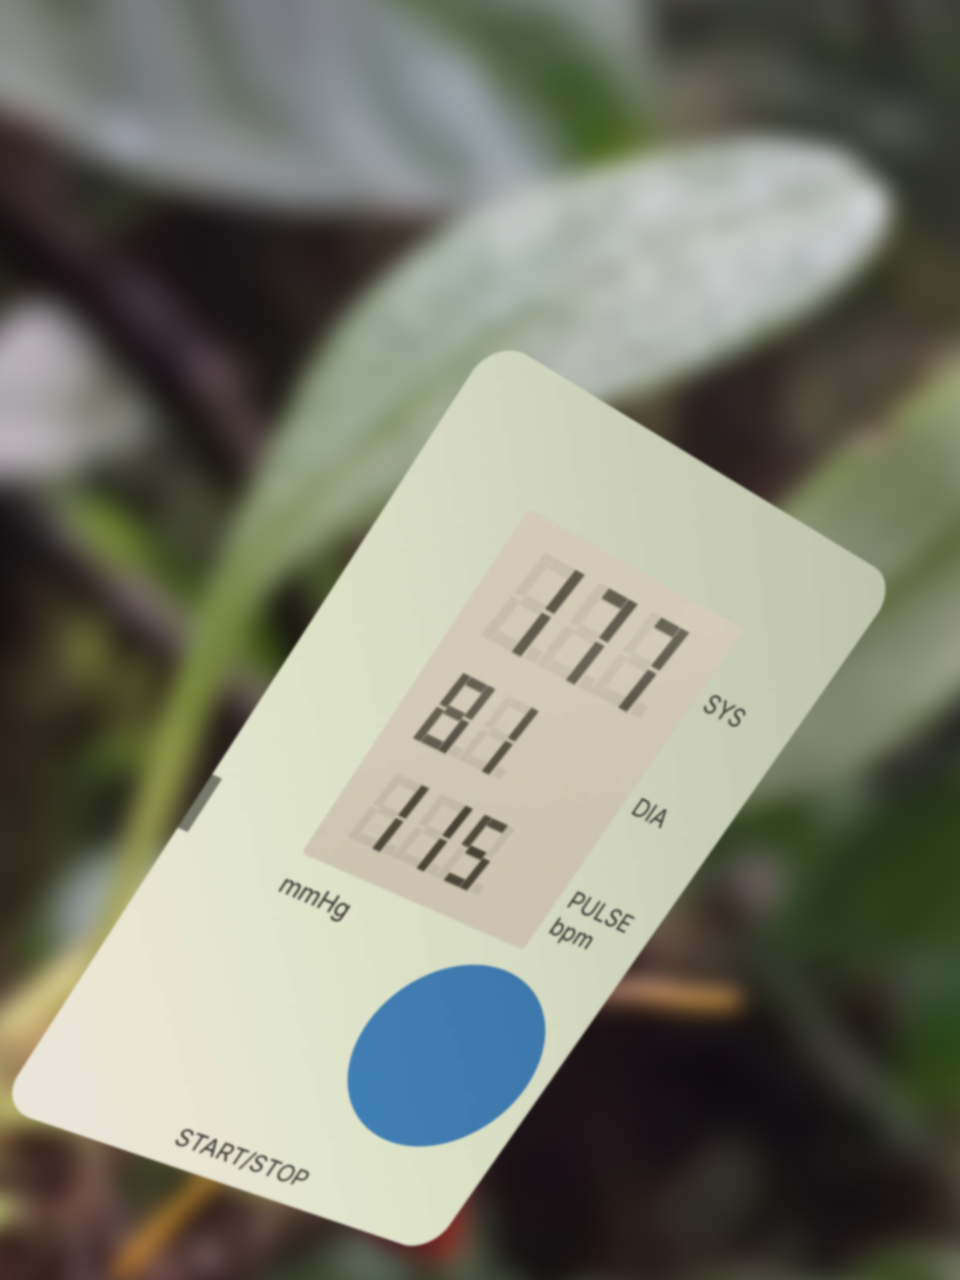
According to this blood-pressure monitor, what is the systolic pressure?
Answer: 177 mmHg
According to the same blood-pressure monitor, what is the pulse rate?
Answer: 115 bpm
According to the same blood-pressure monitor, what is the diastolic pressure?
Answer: 81 mmHg
